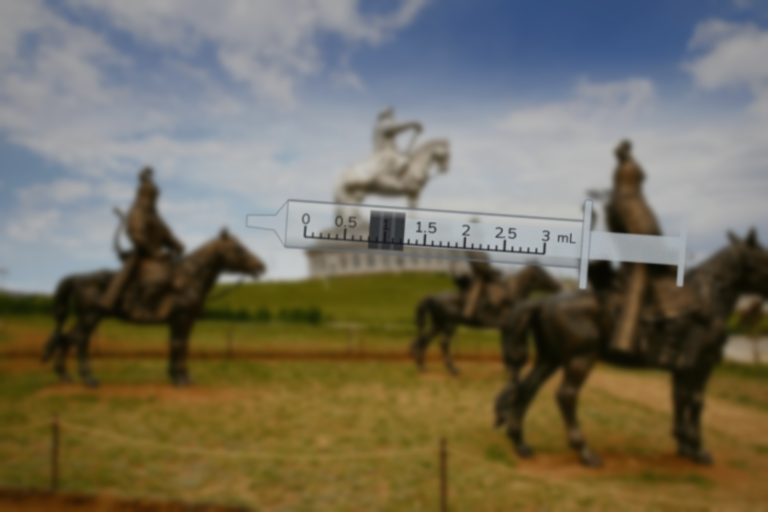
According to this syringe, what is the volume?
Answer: 0.8 mL
